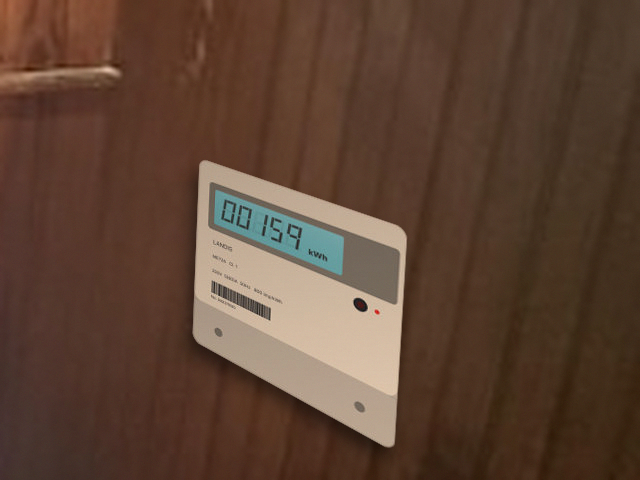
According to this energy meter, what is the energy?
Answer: 159 kWh
